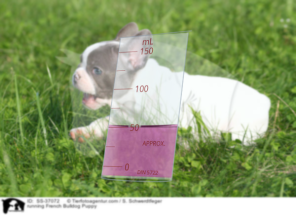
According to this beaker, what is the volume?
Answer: 50 mL
